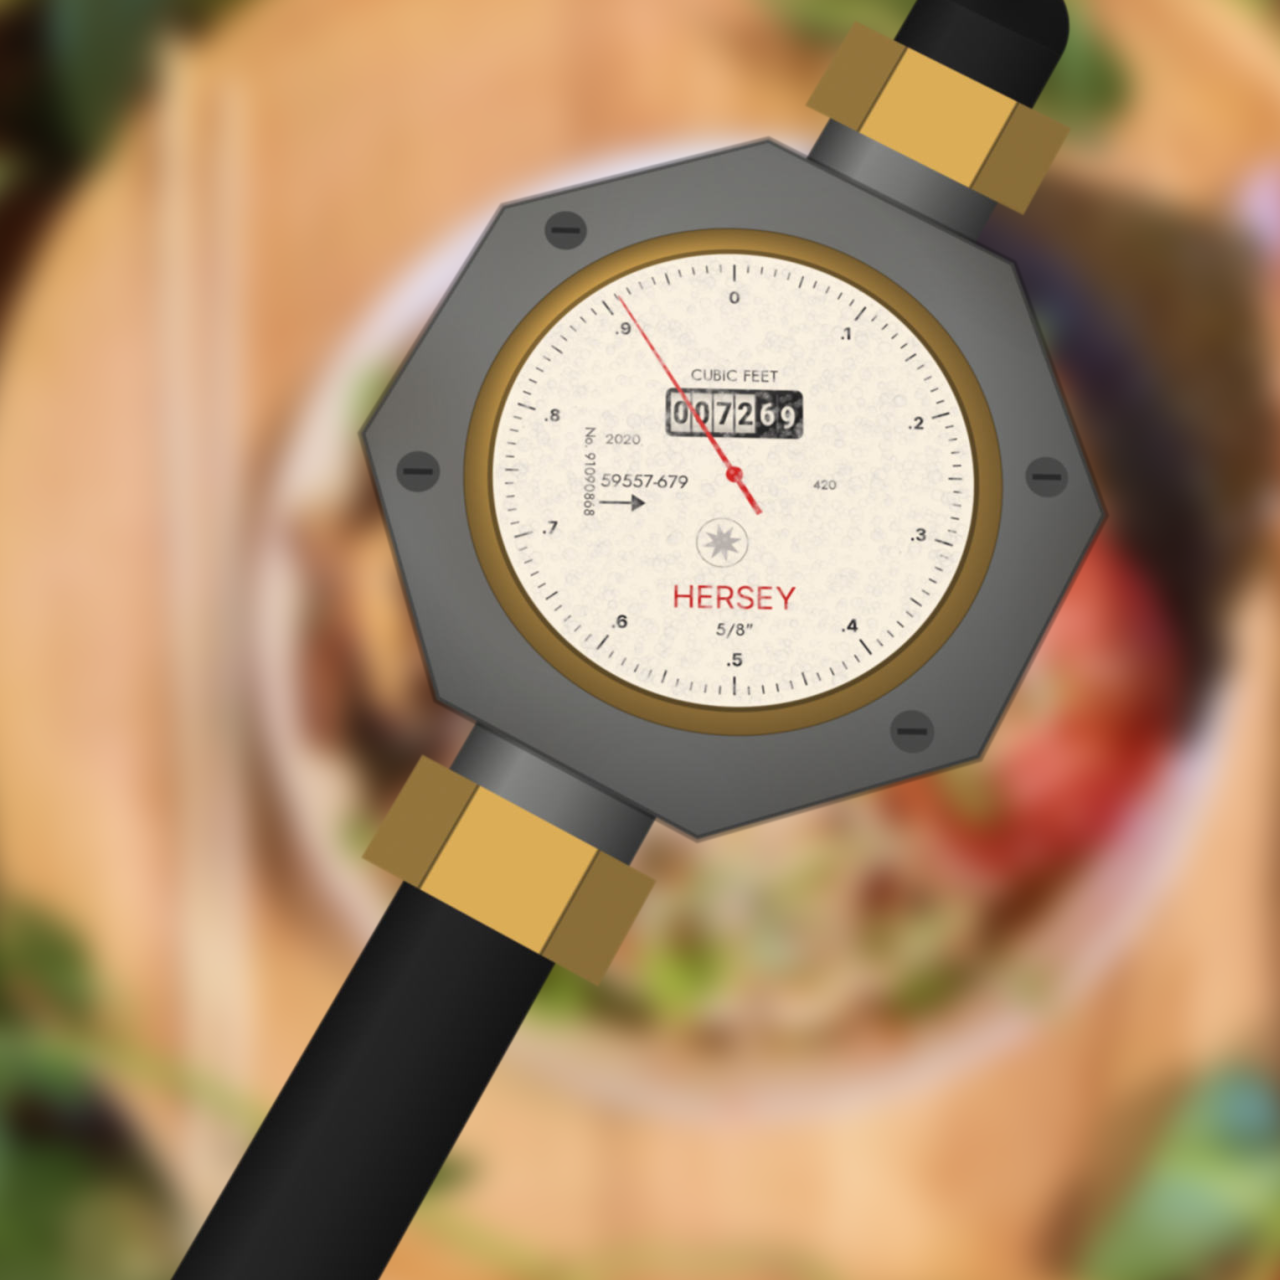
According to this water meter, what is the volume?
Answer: 7268.91 ft³
